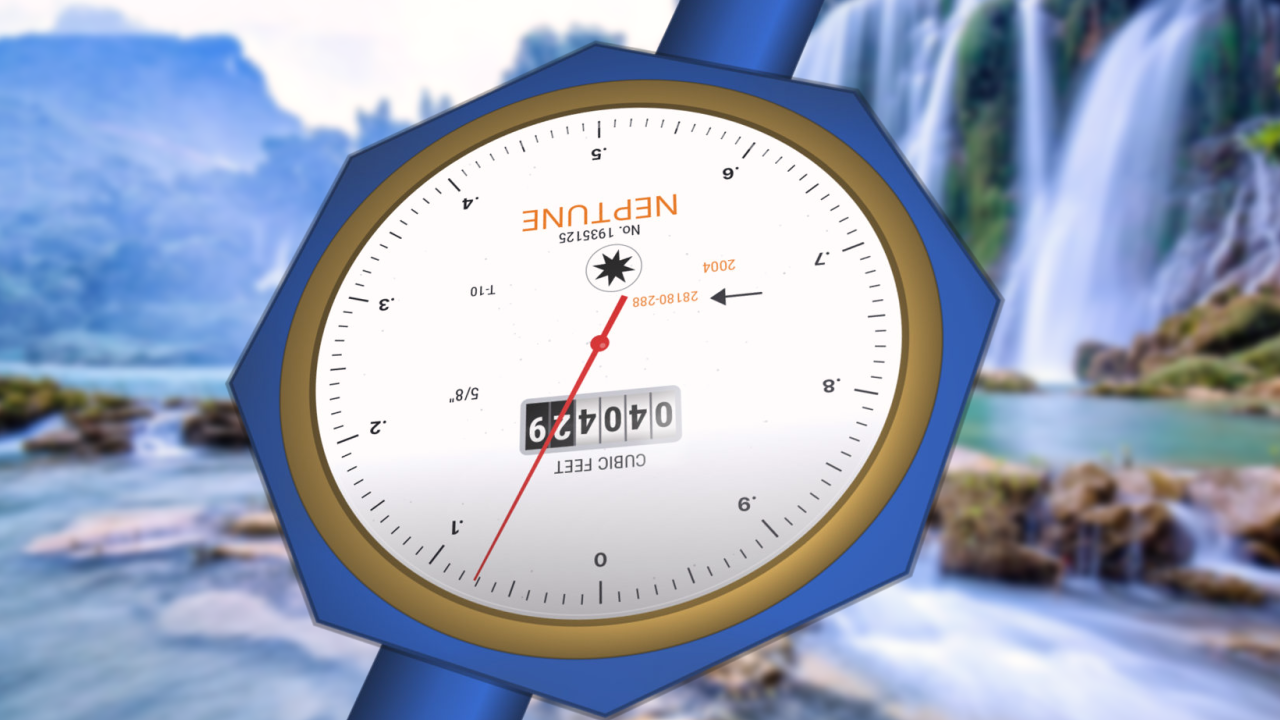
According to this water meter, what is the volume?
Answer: 40429.07 ft³
